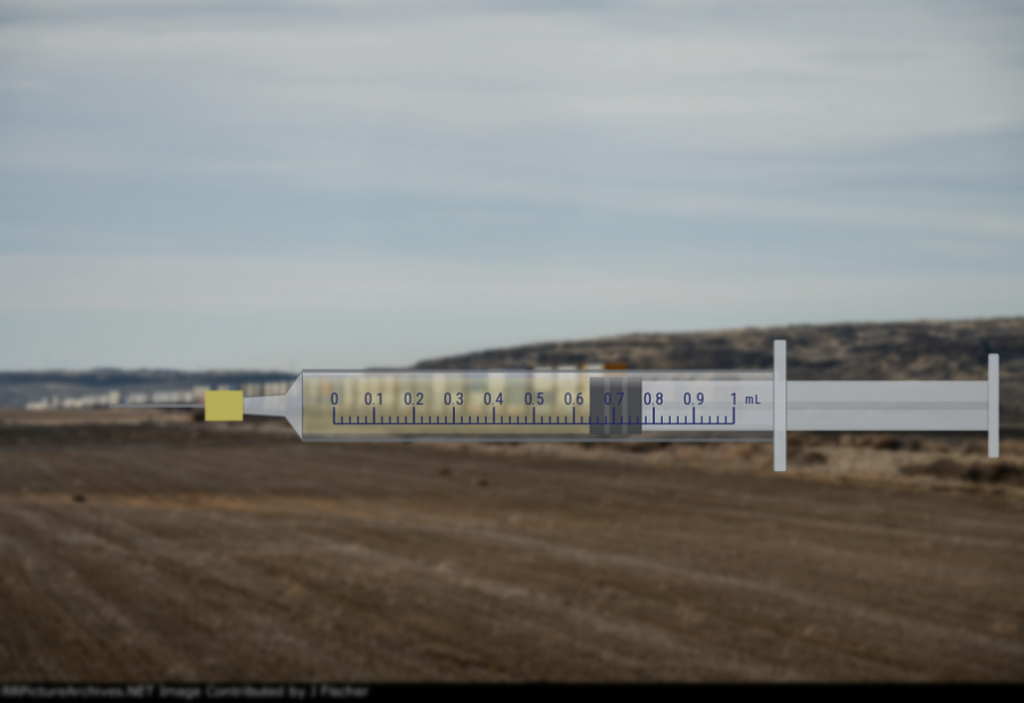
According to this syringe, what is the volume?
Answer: 0.64 mL
